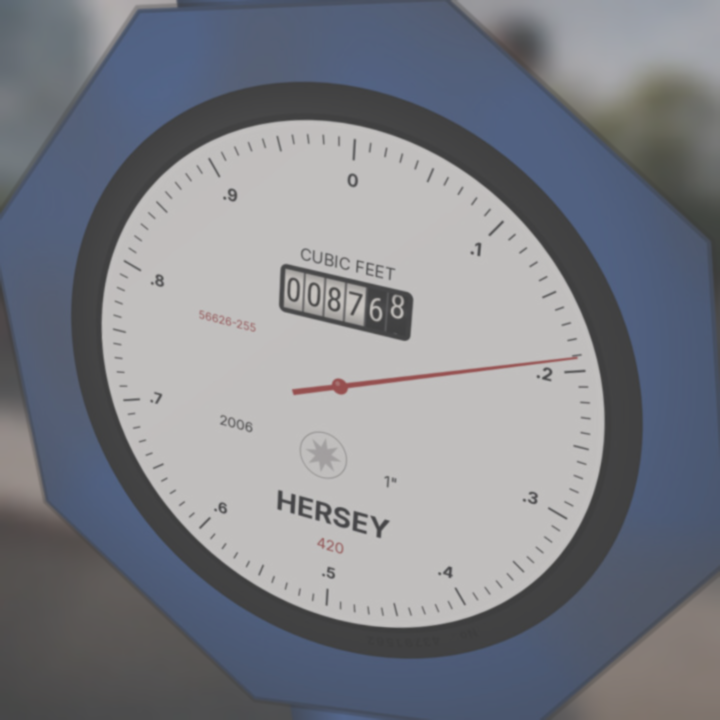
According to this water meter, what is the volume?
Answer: 8768.19 ft³
